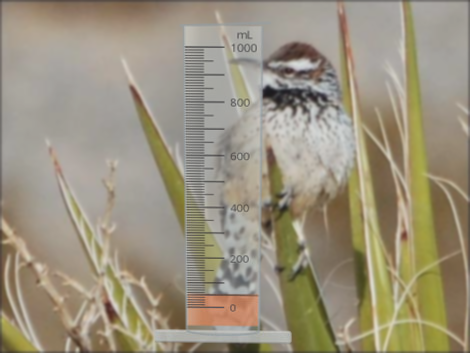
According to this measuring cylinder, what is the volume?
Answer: 50 mL
